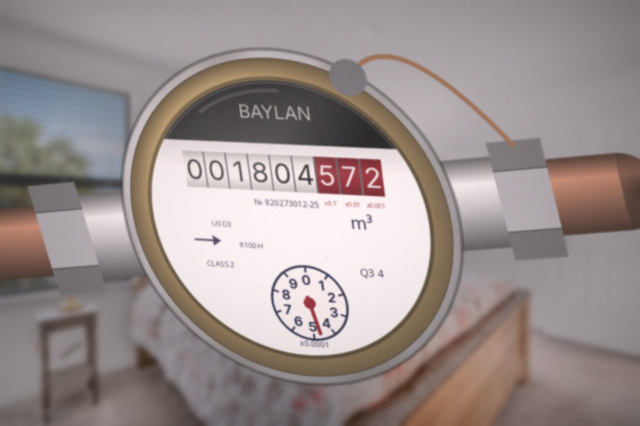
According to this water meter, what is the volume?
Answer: 1804.5724 m³
